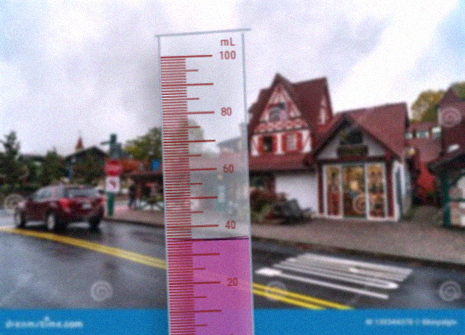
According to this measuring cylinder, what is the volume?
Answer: 35 mL
